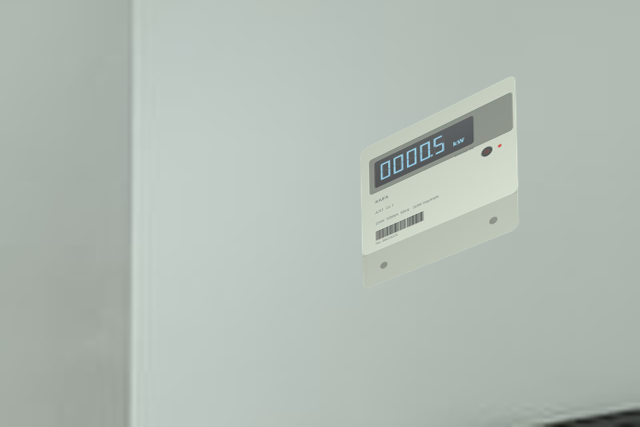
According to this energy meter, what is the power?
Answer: 0.5 kW
